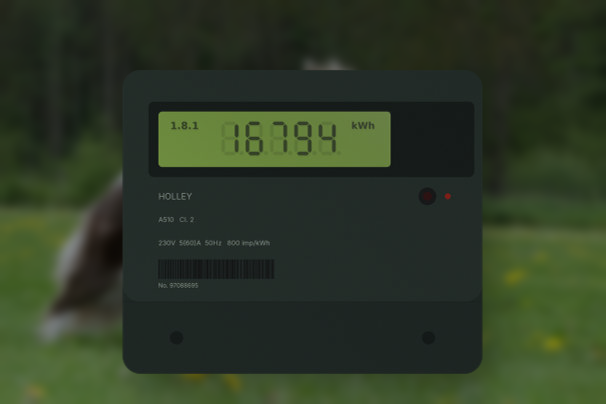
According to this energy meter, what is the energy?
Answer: 16794 kWh
